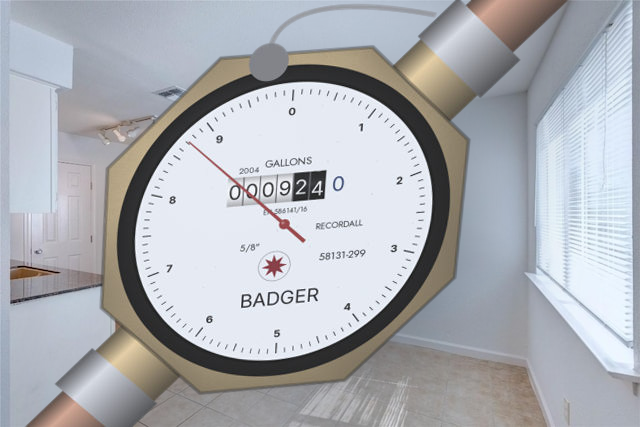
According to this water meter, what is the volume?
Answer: 9238.7 gal
